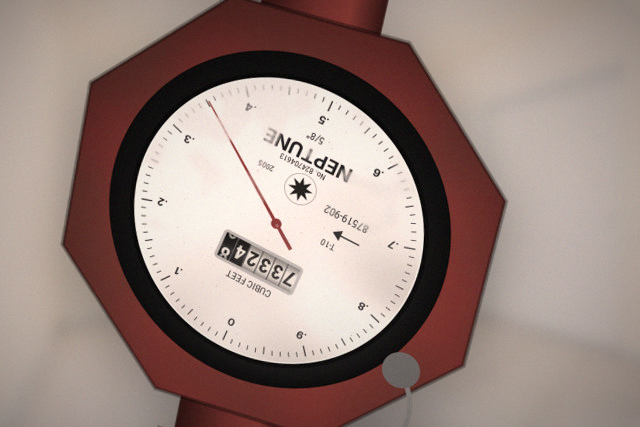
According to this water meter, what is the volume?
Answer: 733248.35 ft³
